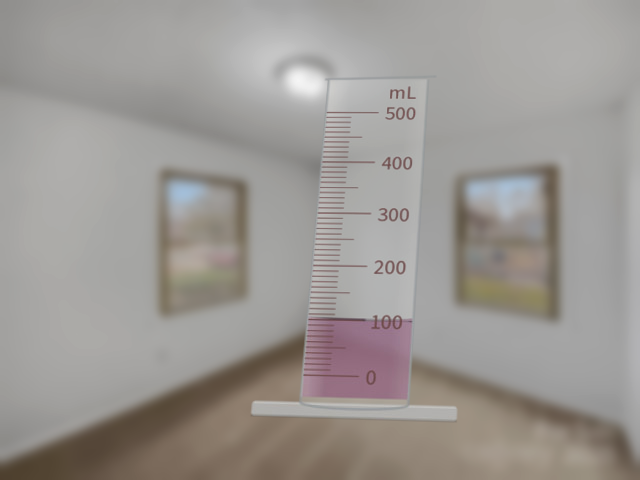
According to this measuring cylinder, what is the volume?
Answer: 100 mL
